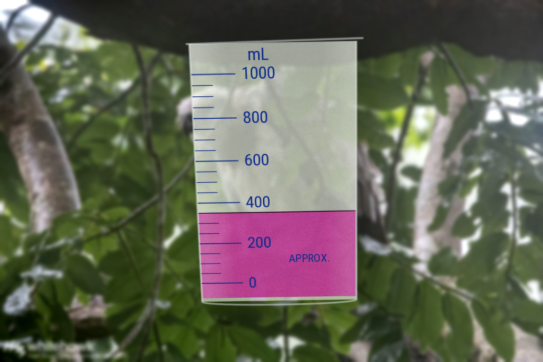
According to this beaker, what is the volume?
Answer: 350 mL
